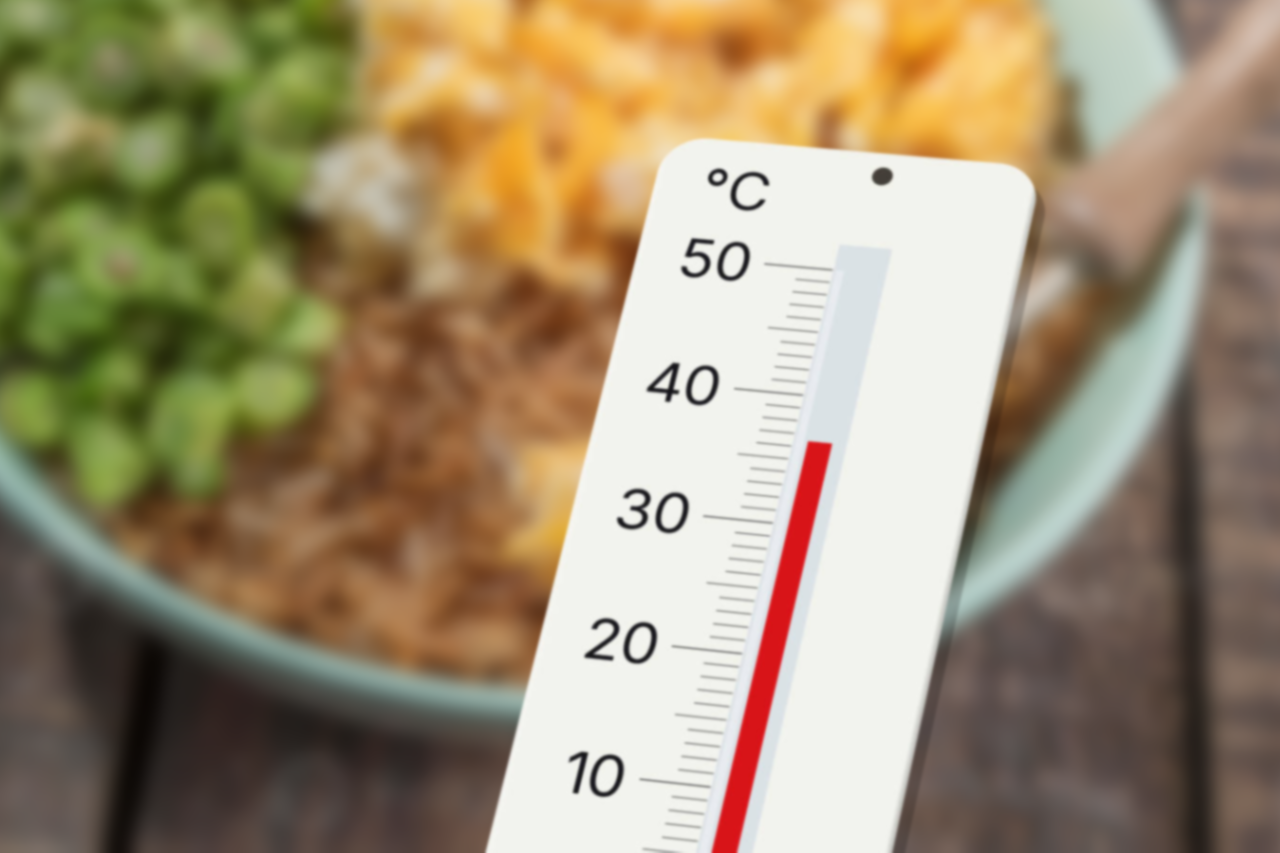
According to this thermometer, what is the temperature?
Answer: 36.5 °C
